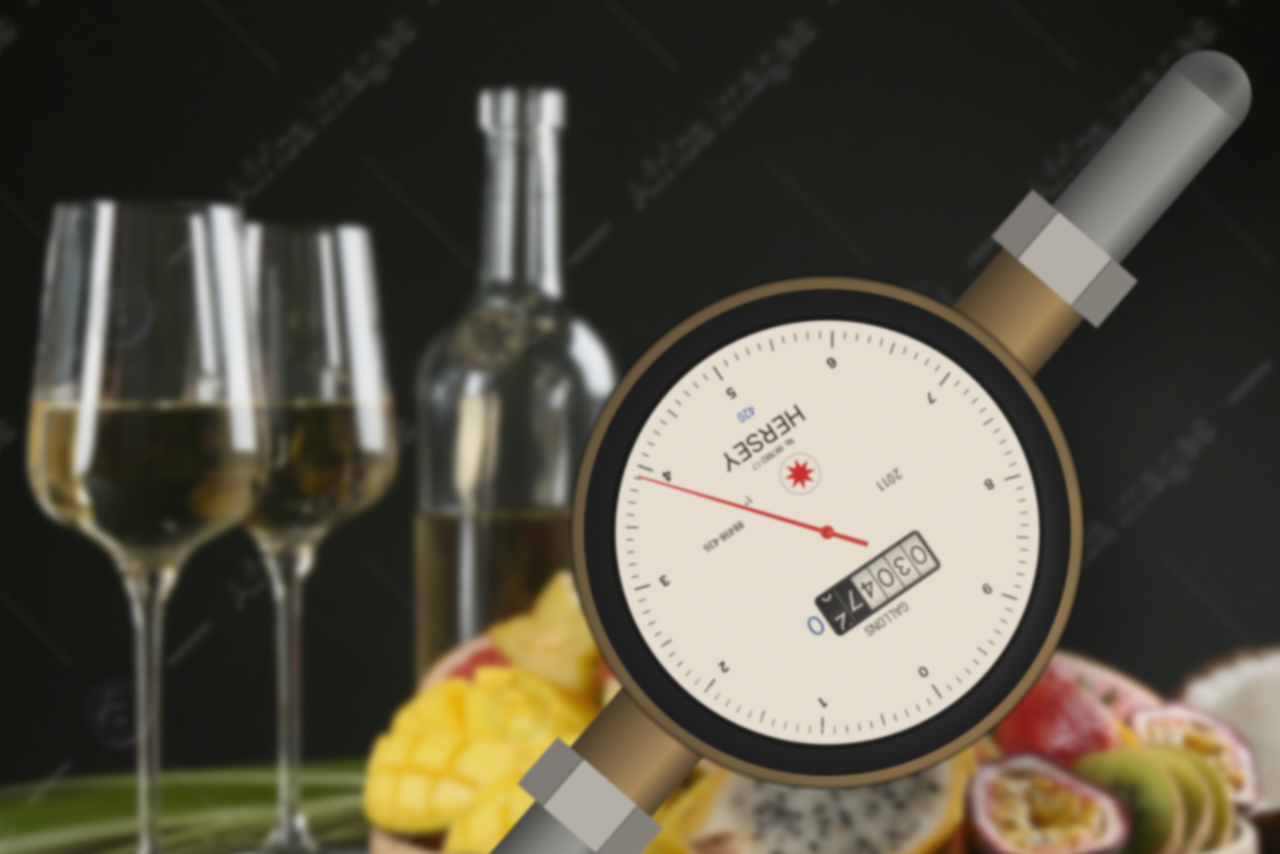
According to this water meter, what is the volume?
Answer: 304723.9 gal
